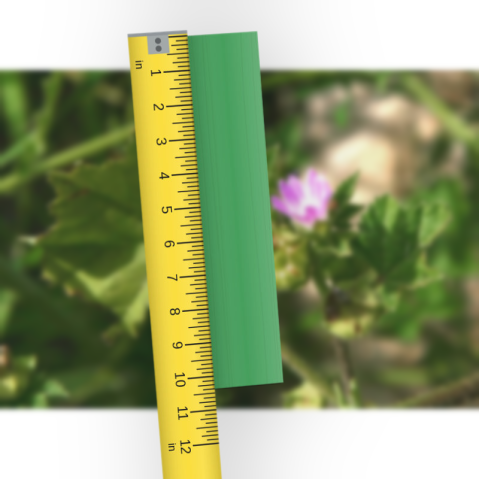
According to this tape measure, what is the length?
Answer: 10.375 in
